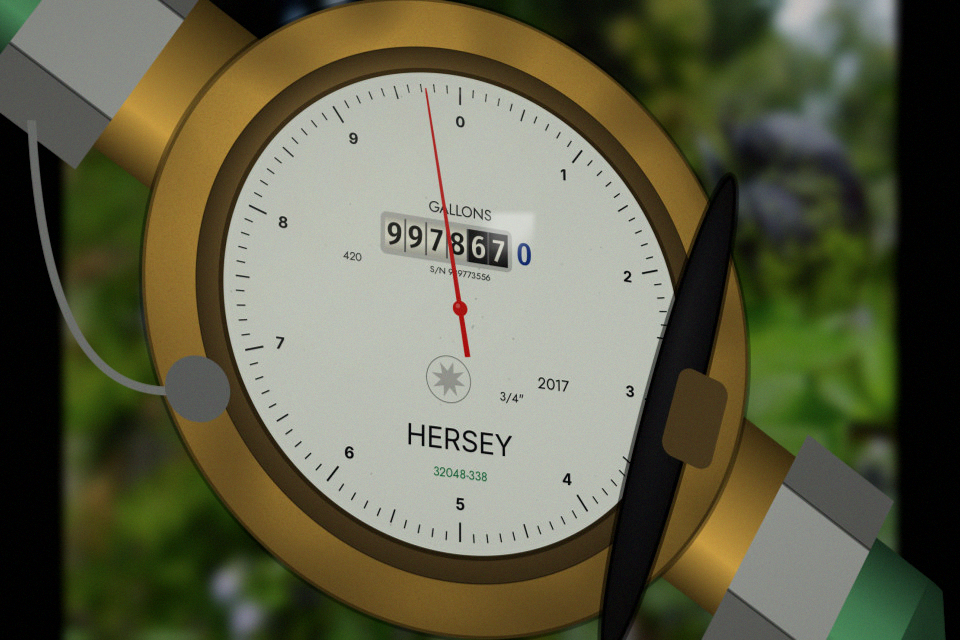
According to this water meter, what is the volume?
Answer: 9978669.7 gal
